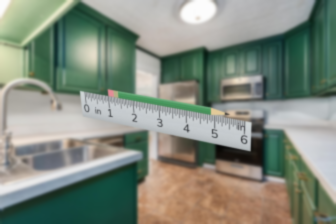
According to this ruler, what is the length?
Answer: 4.5 in
